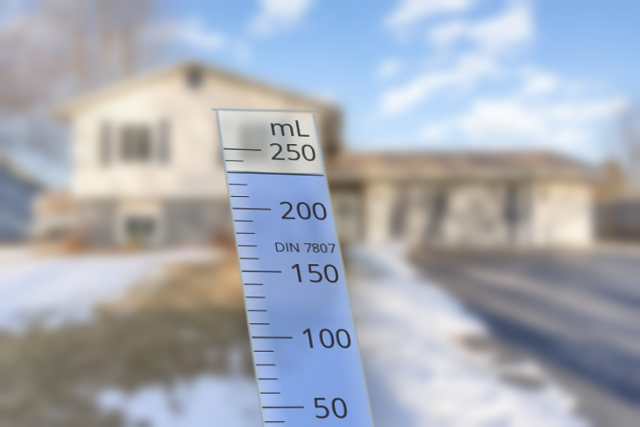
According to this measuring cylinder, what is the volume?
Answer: 230 mL
